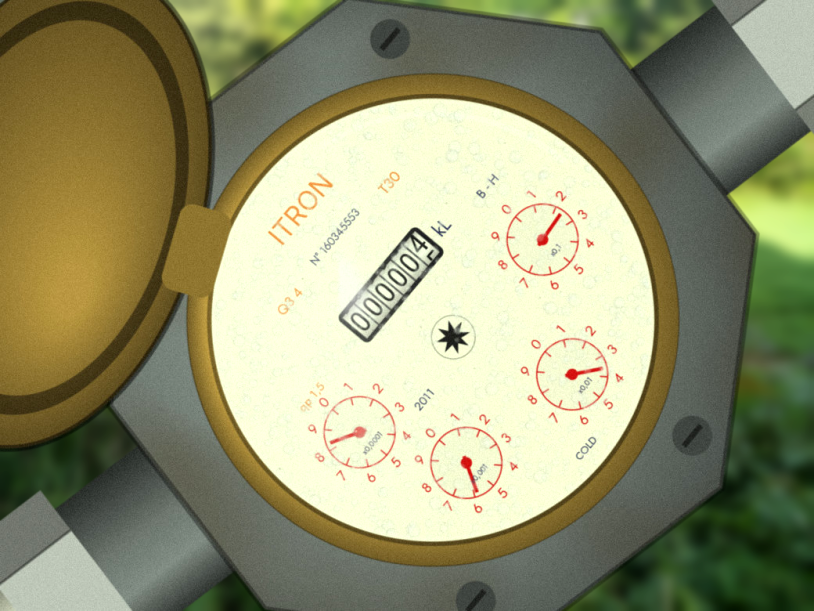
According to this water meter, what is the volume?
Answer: 4.2358 kL
